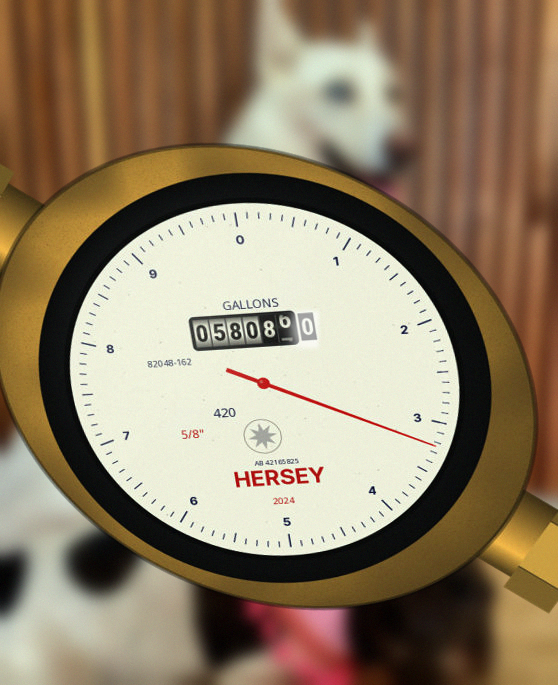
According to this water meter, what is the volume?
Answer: 580863.2 gal
